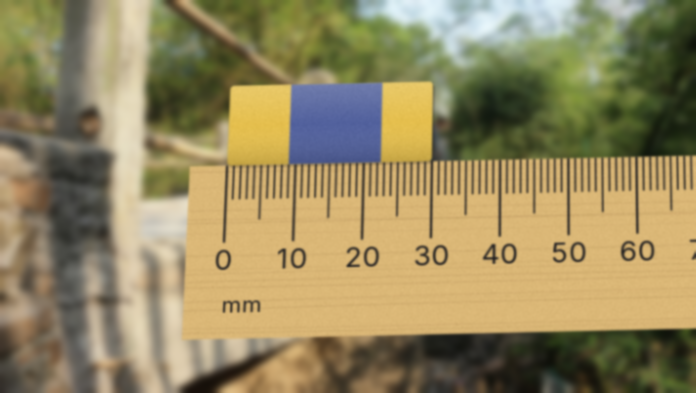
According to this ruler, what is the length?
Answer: 30 mm
